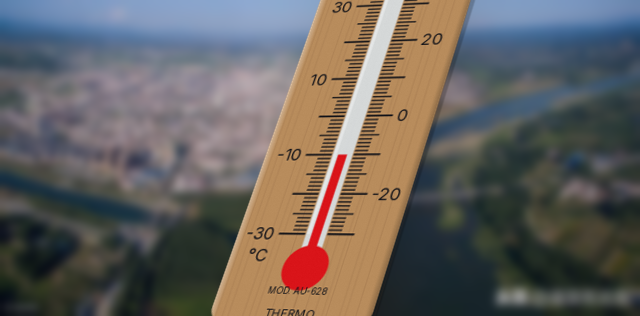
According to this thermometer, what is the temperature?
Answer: -10 °C
